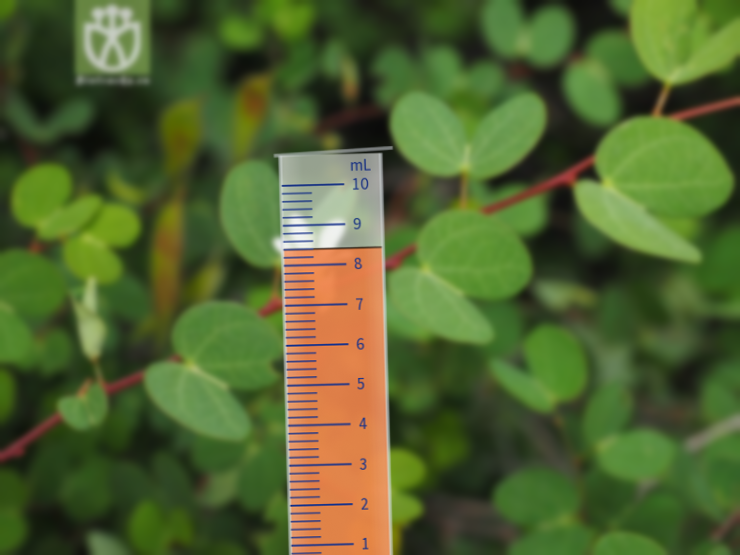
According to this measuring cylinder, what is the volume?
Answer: 8.4 mL
